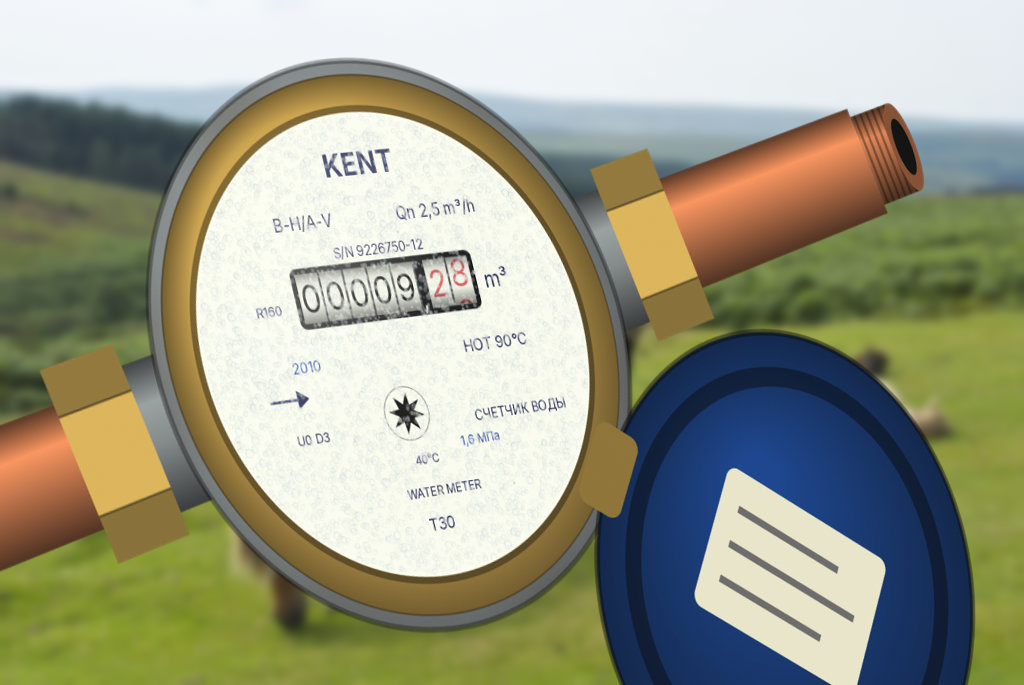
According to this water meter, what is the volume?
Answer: 9.28 m³
